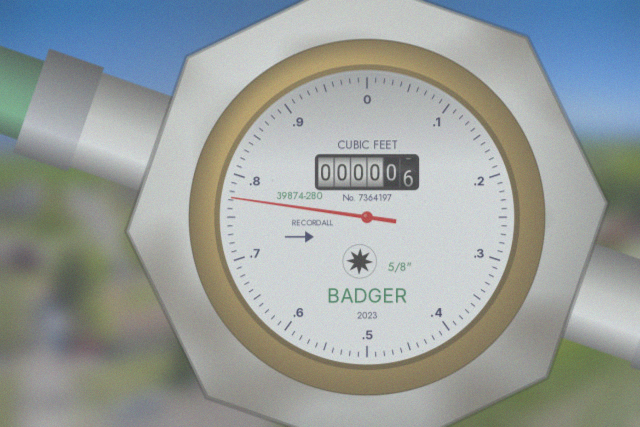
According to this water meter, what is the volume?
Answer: 5.77 ft³
